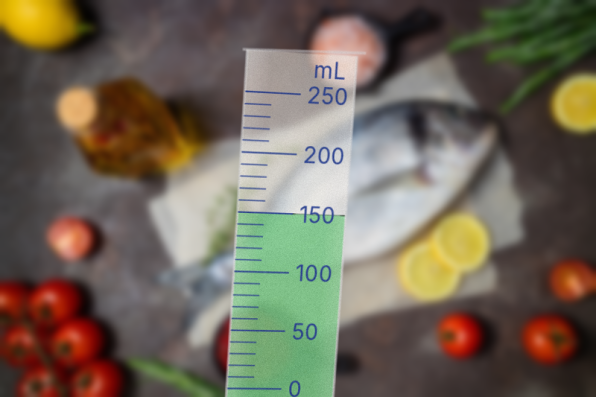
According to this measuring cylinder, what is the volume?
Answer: 150 mL
